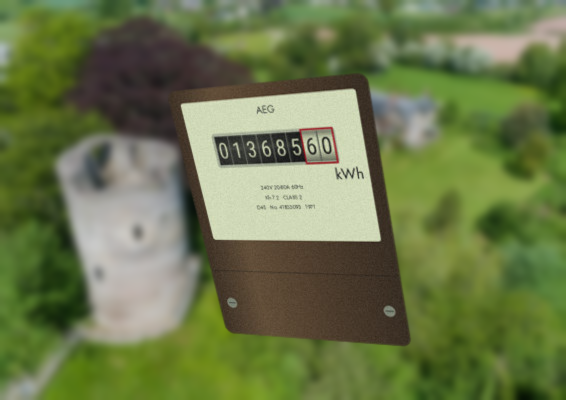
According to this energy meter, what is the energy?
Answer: 13685.60 kWh
